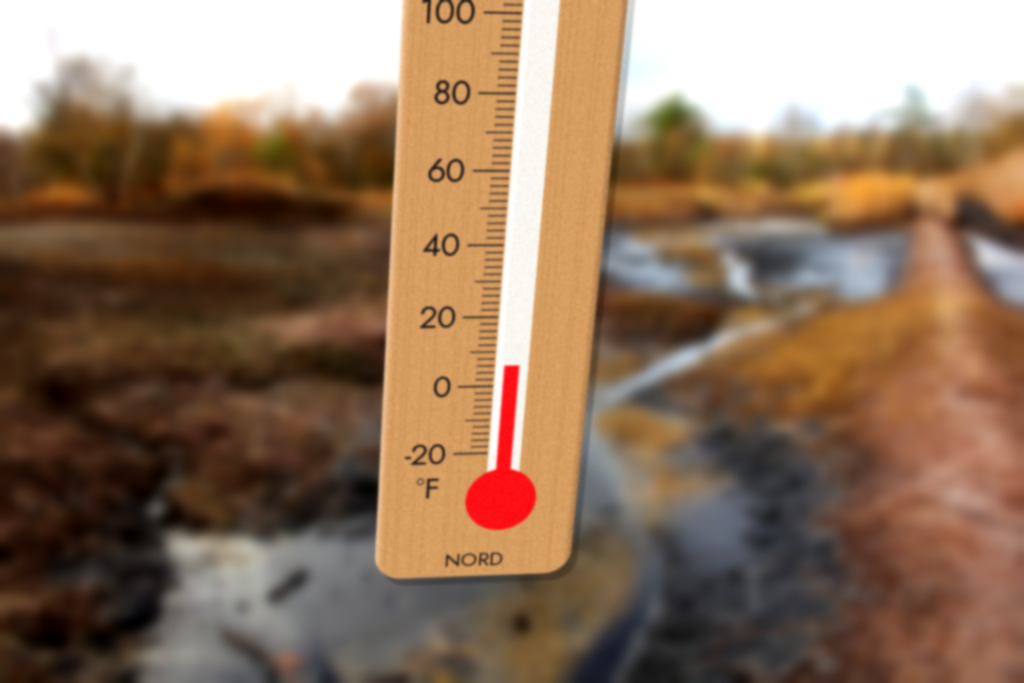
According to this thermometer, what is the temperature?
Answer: 6 °F
